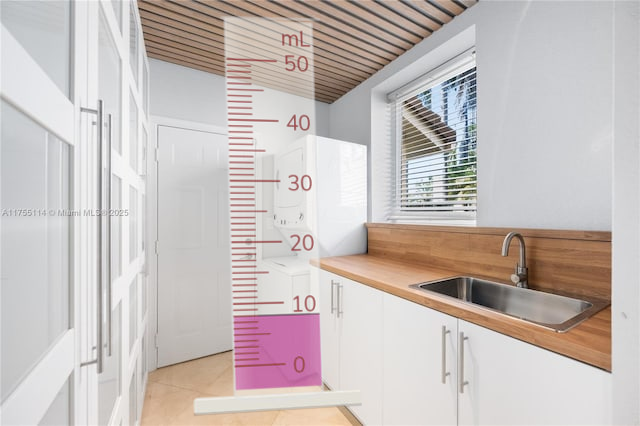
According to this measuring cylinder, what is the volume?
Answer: 8 mL
